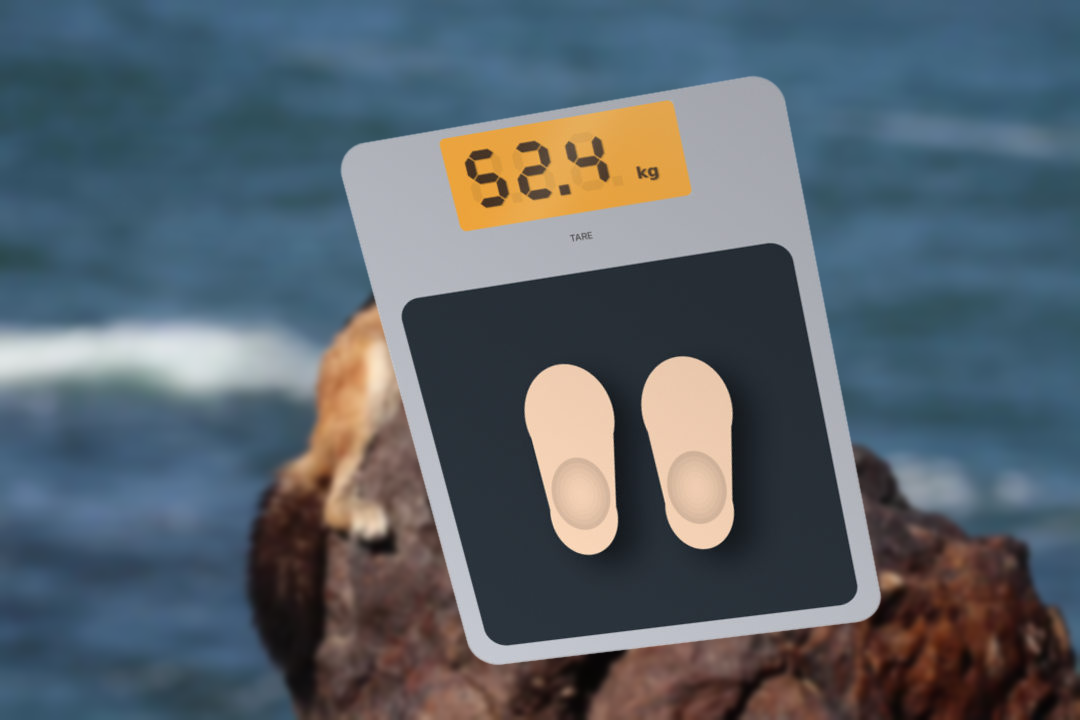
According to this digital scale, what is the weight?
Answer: 52.4 kg
